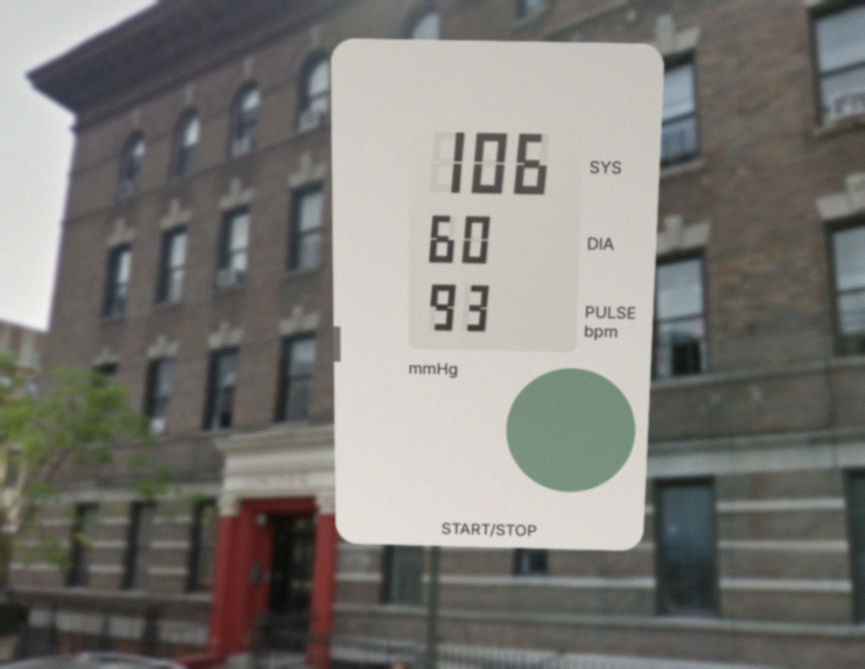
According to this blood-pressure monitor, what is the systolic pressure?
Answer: 106 mmHg
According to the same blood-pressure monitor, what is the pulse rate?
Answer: 93 bpm
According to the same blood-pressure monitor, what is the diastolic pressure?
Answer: 60 mmHg
